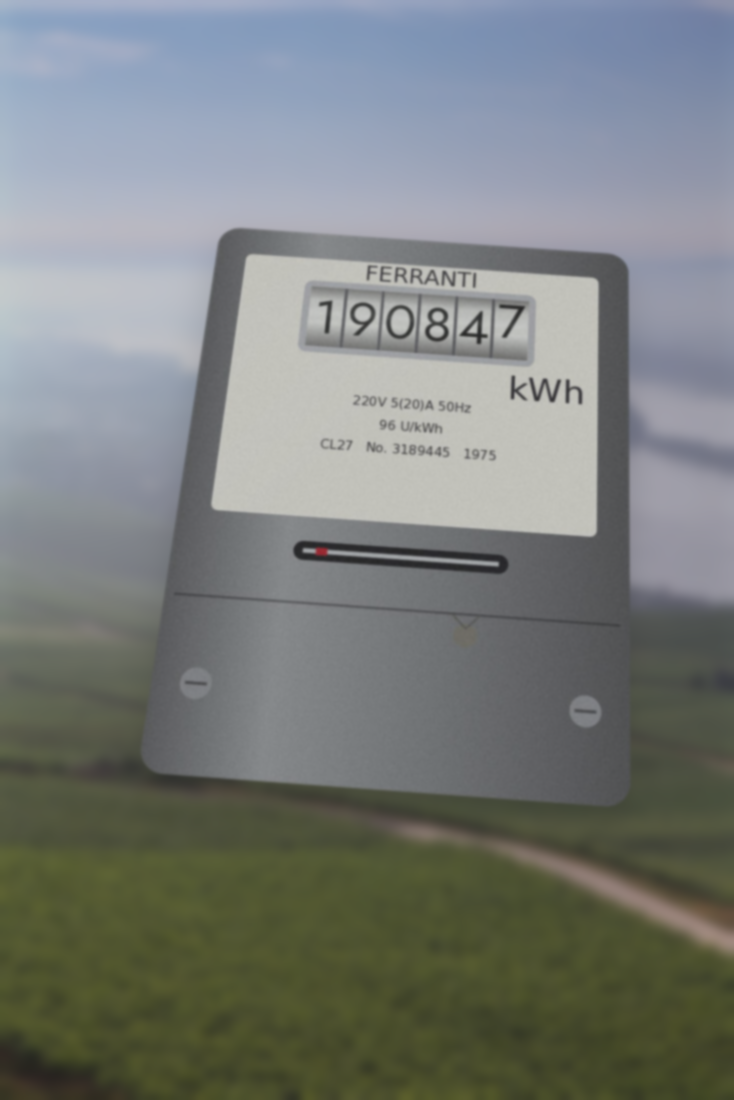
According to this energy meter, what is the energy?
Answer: 190847 kWh
